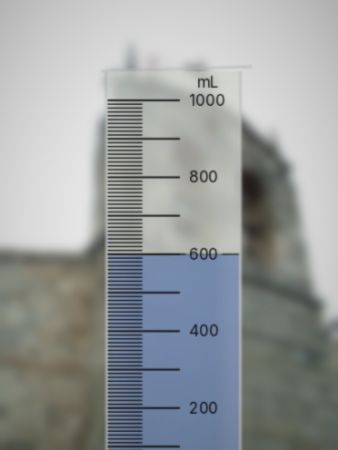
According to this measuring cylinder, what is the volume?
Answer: 600 mL
